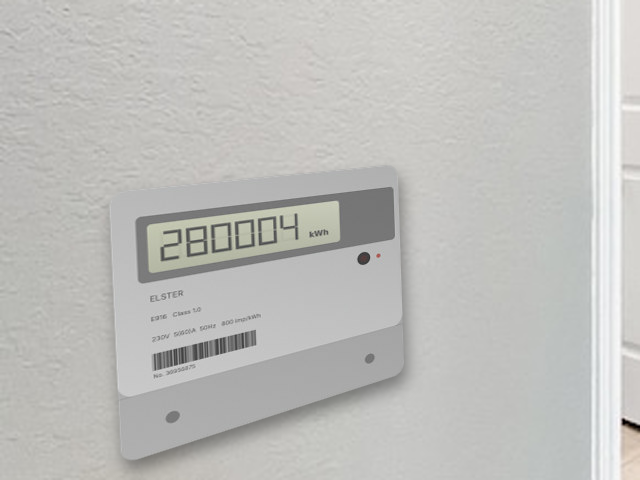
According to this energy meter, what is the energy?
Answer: 280004 kWh
